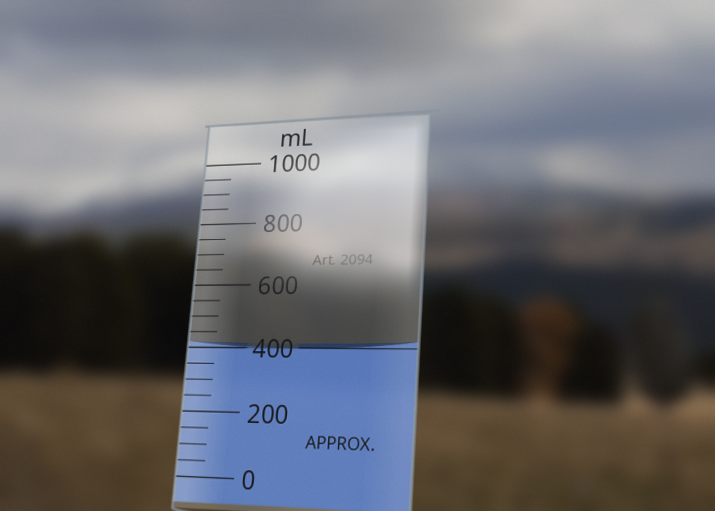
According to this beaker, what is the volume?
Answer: 400 mL
